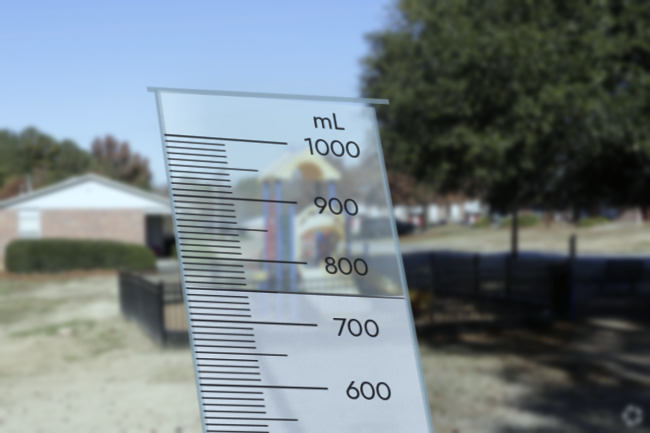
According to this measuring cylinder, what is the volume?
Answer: 750 mL
